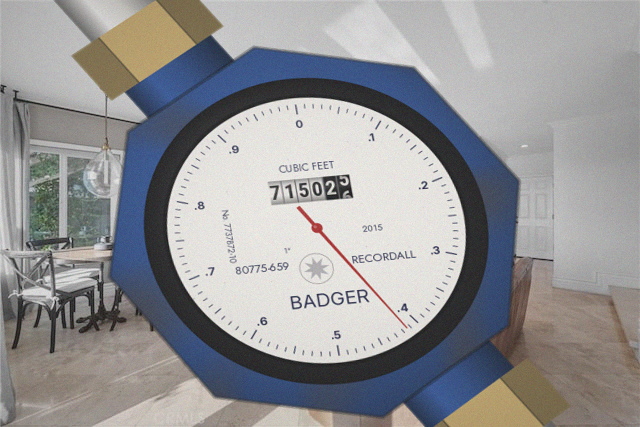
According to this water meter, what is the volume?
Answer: 715025.41 ft³
